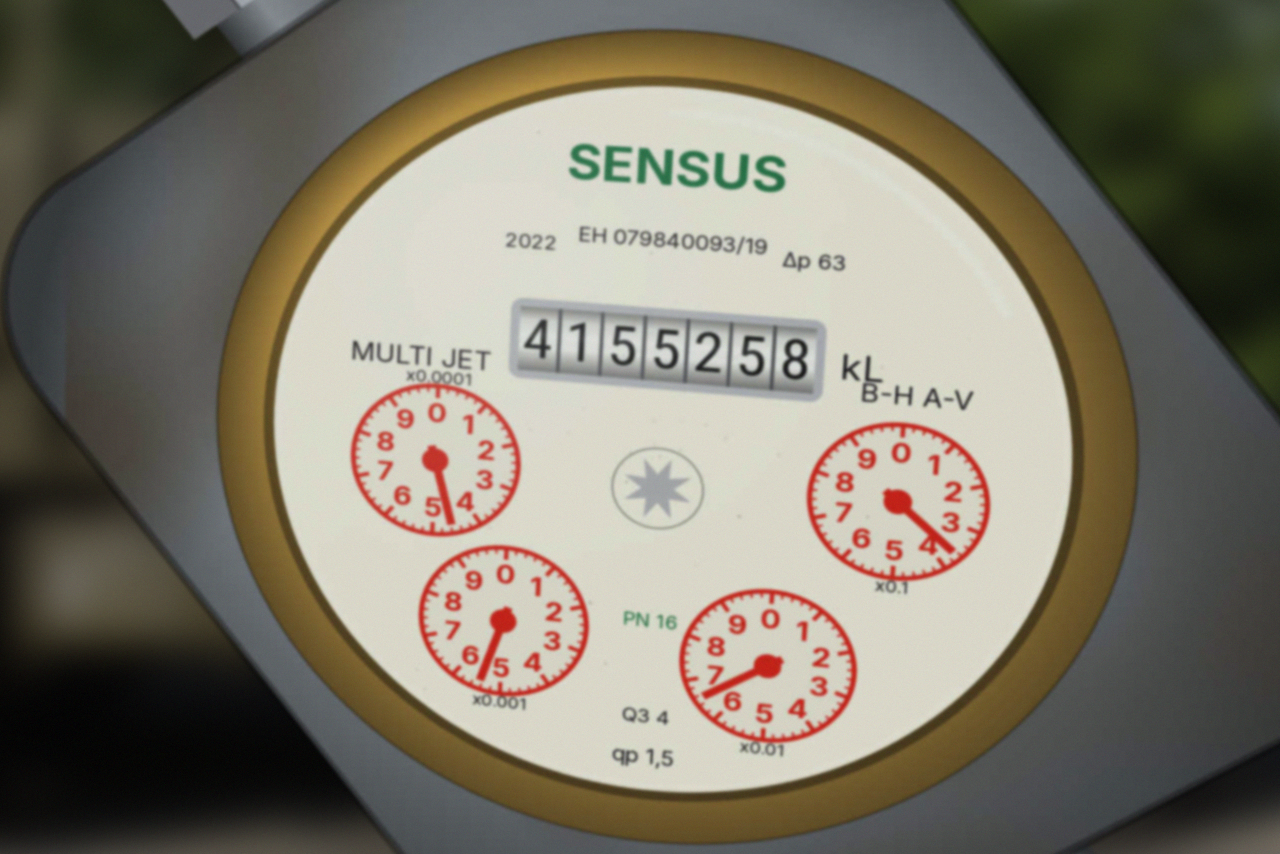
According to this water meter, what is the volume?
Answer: 4155258.3654 kL
